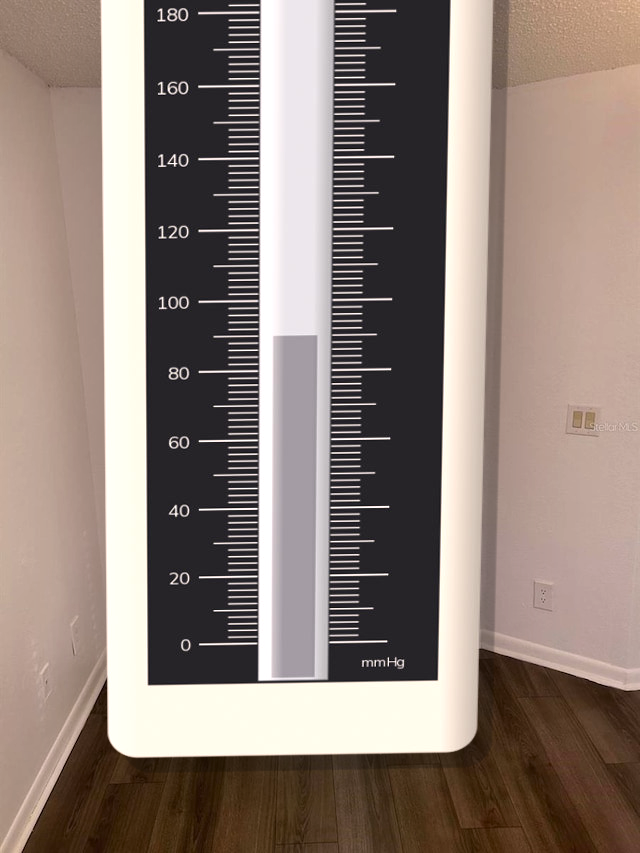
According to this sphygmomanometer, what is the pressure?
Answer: 90 mmHg
